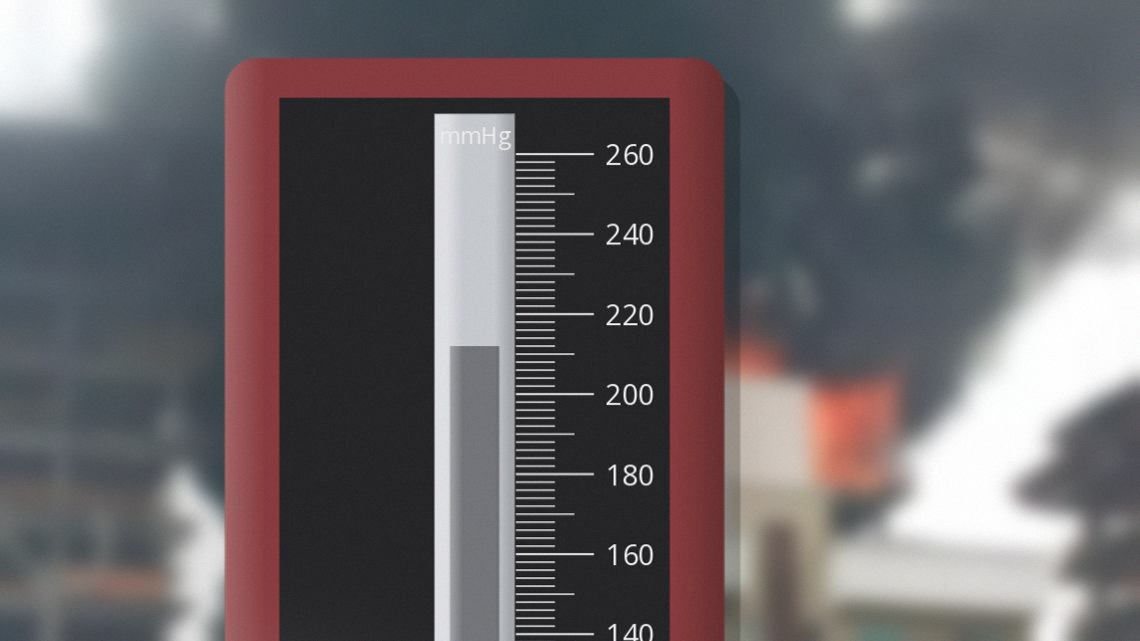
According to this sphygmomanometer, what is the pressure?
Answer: 212 mmHg
